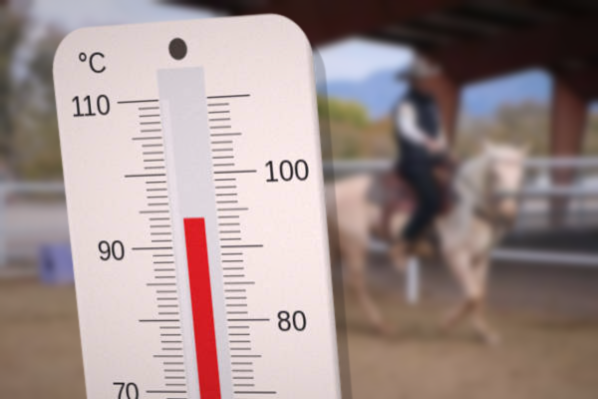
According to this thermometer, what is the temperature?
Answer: 94 °C
